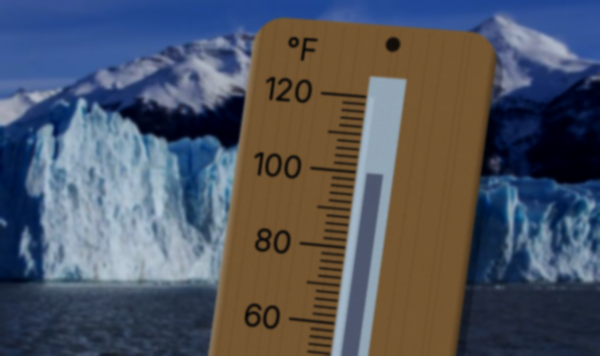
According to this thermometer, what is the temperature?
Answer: 100 °F
